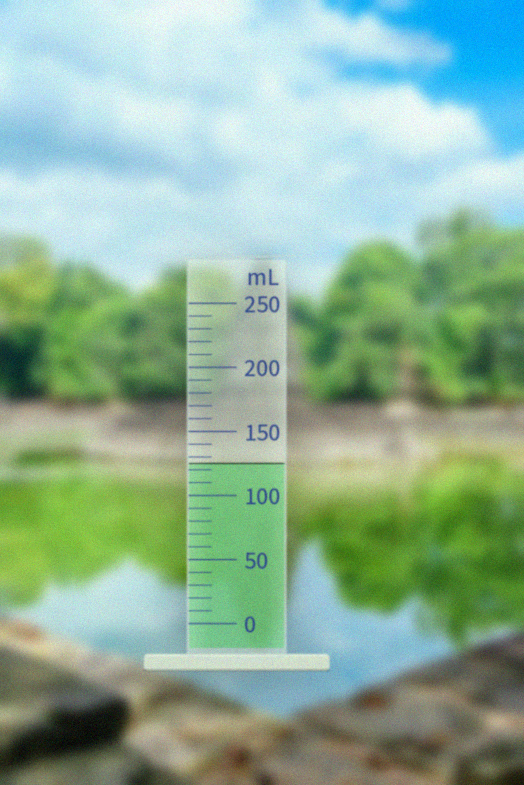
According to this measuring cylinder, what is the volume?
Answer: 125 mL
